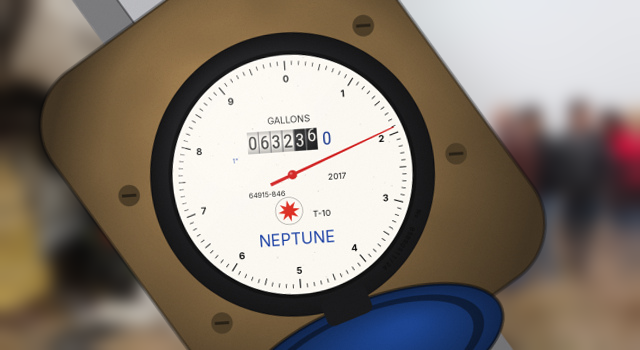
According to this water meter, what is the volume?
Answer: 632361.9 gal
